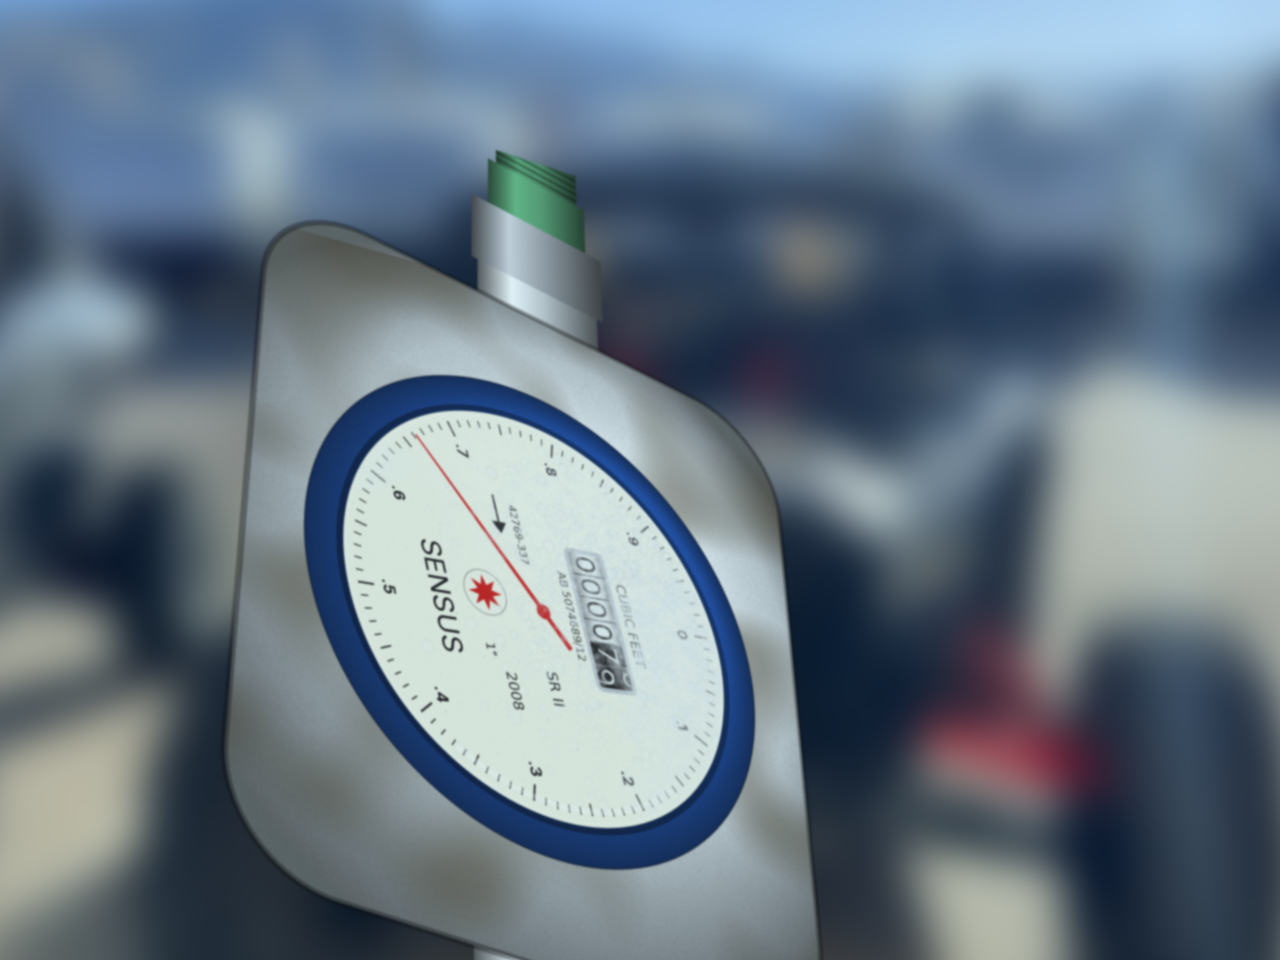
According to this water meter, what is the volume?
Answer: 78.66 ft³
